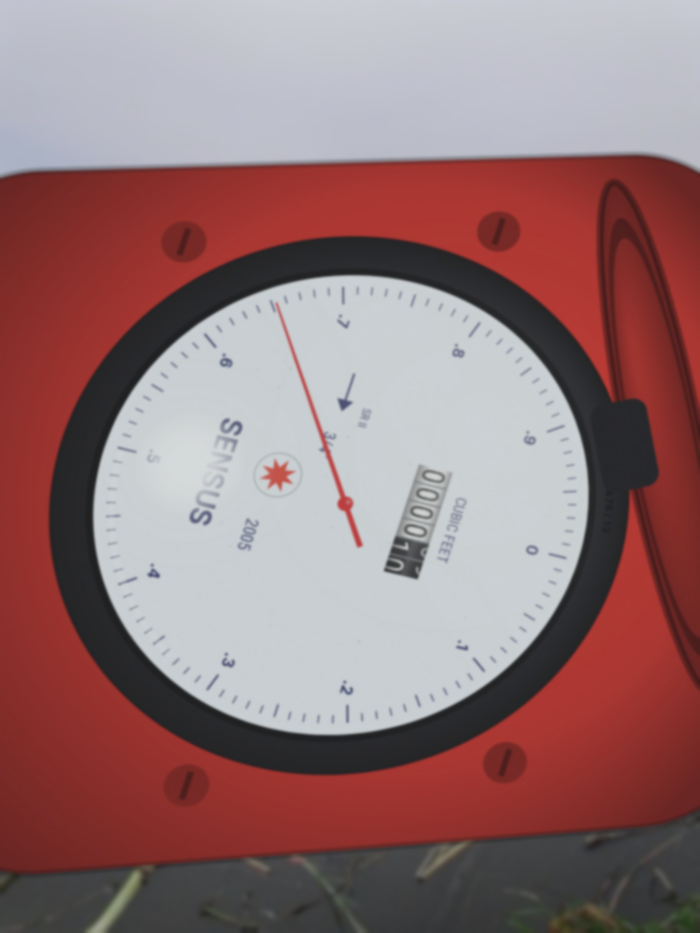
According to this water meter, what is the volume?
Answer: 9.65 ft³
